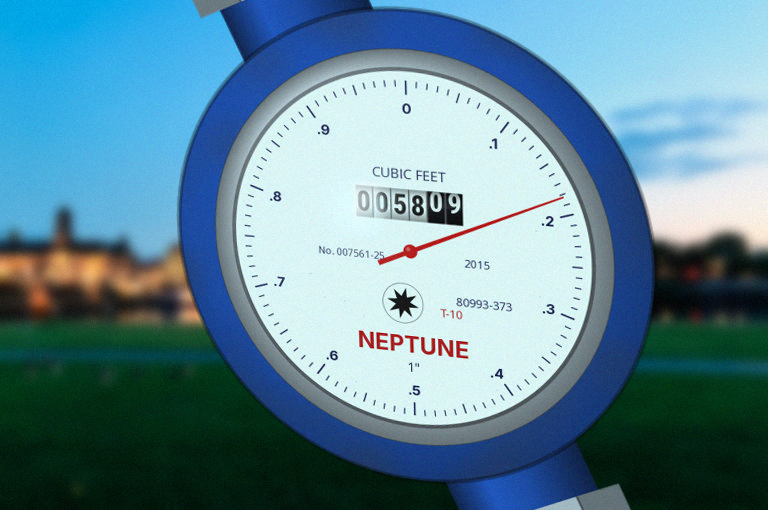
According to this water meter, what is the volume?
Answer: 5809.18 ft³
